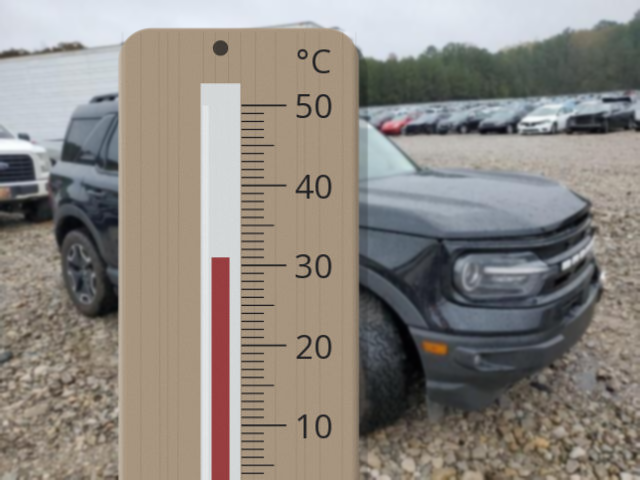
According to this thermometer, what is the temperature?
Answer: 31 °C
